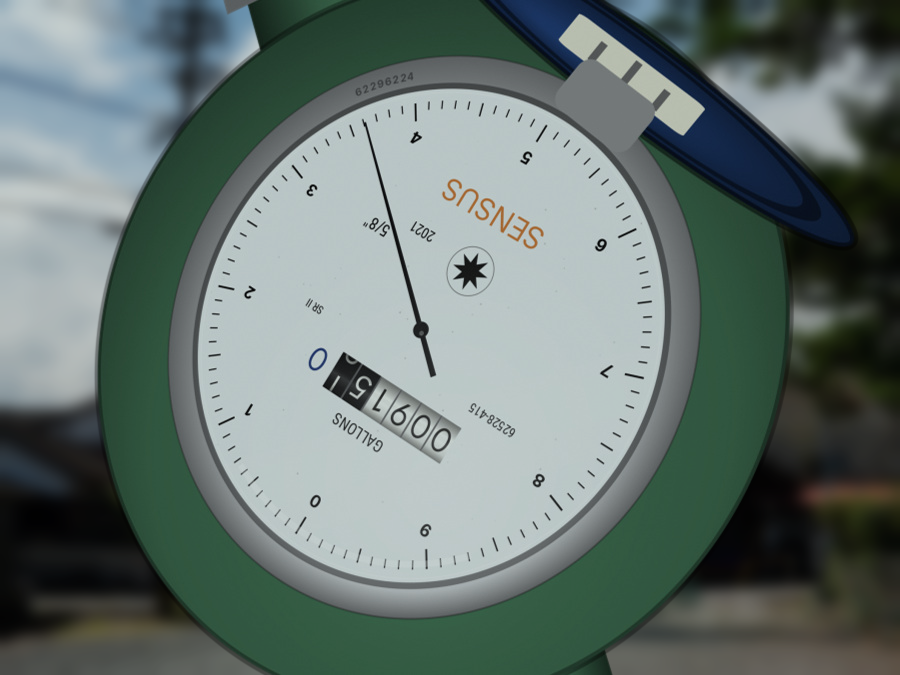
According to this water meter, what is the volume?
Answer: 91513.6 gal
